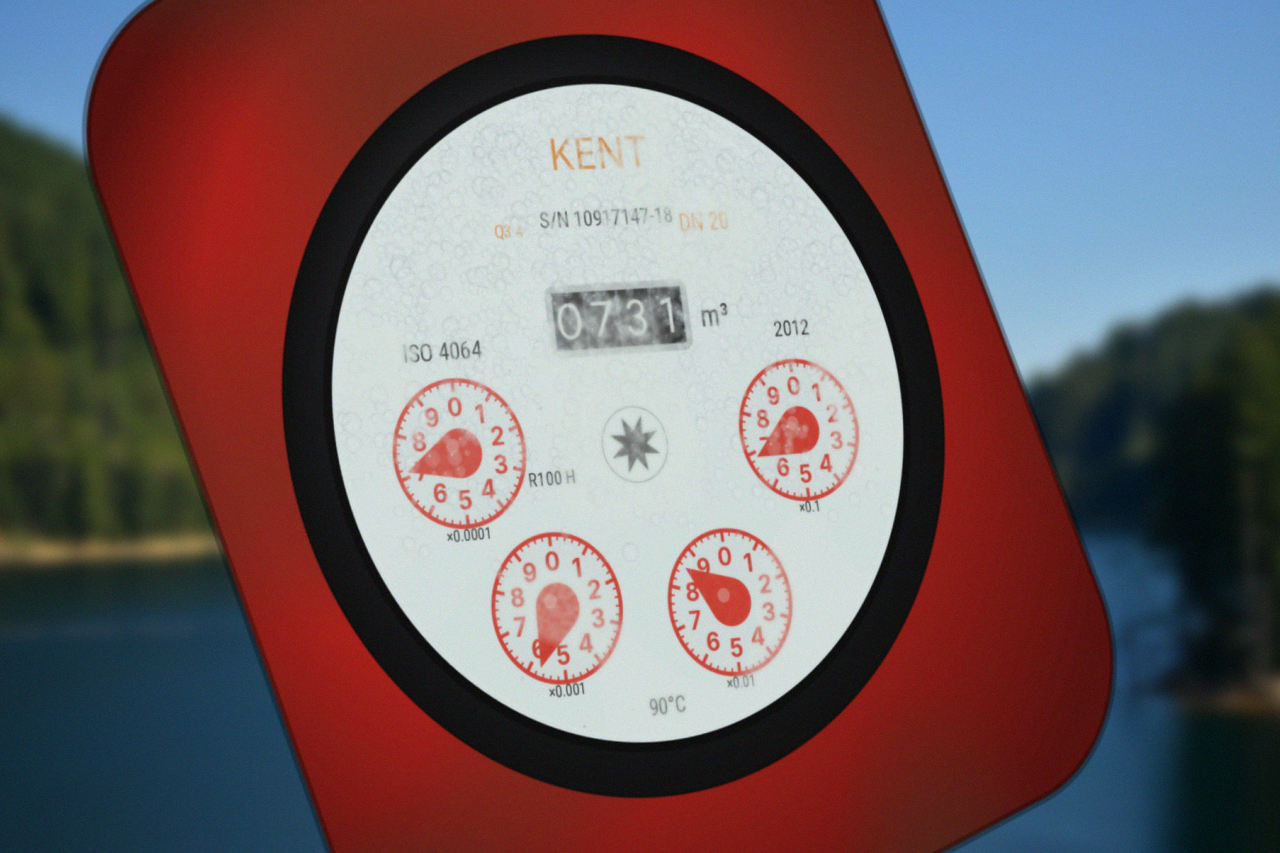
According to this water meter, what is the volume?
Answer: 731.6857 m³
